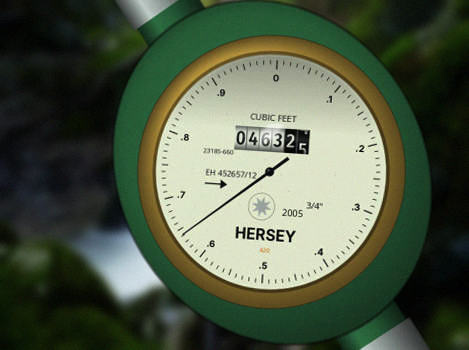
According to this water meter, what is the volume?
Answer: 46324.64 ft³
